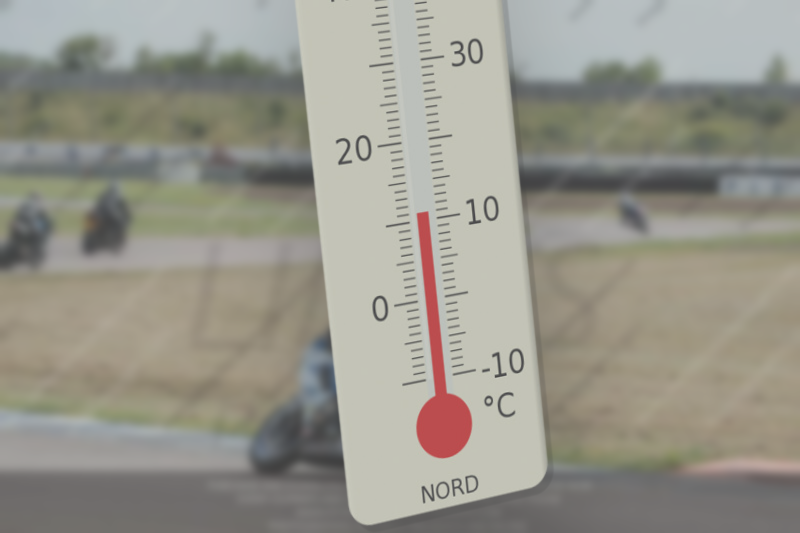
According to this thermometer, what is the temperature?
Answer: 11 °C
